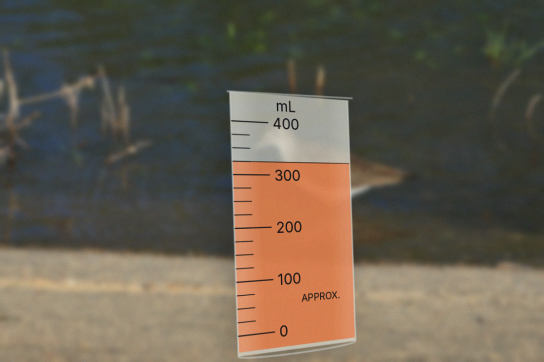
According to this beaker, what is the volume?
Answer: 325 mL
